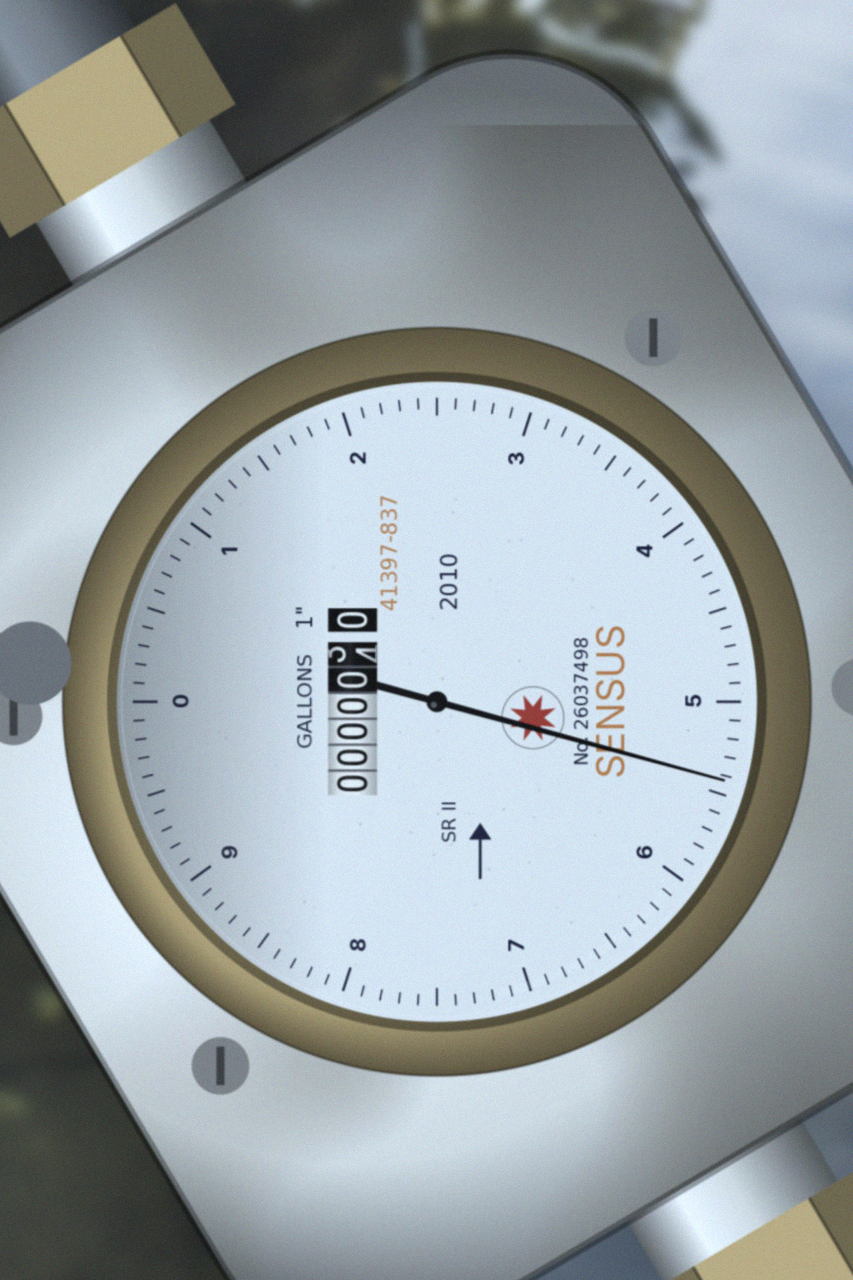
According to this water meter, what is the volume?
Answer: 35.4 gal
